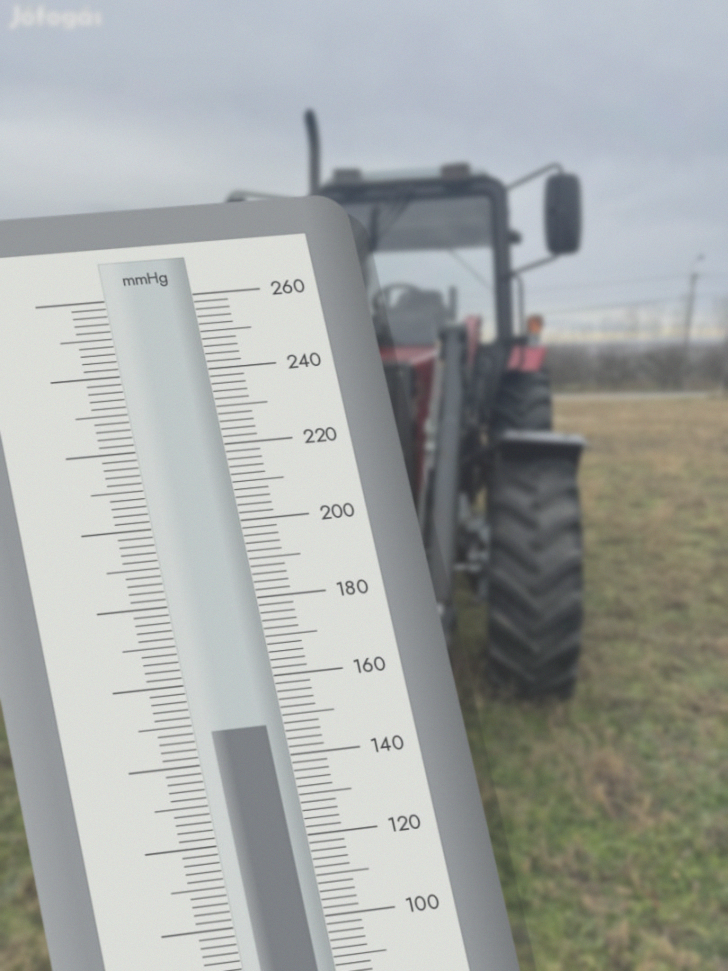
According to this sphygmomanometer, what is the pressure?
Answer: 148 mmHg
